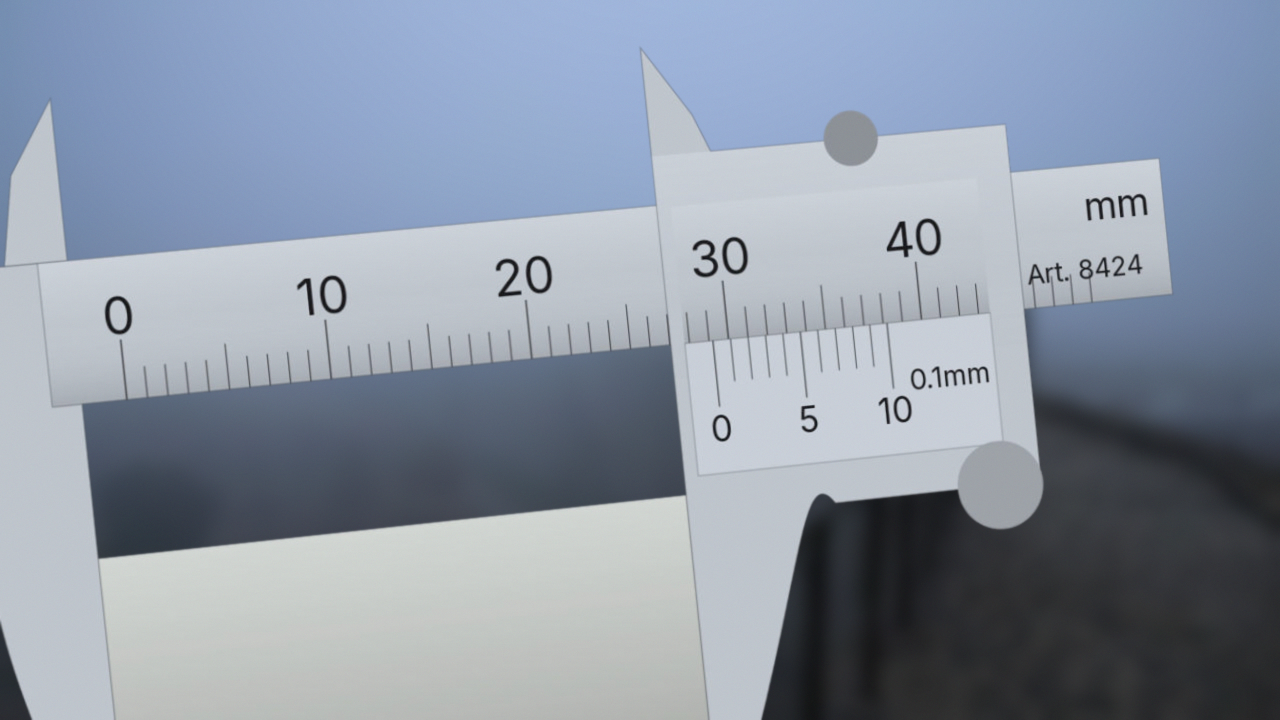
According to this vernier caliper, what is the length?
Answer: 29.2 mm
